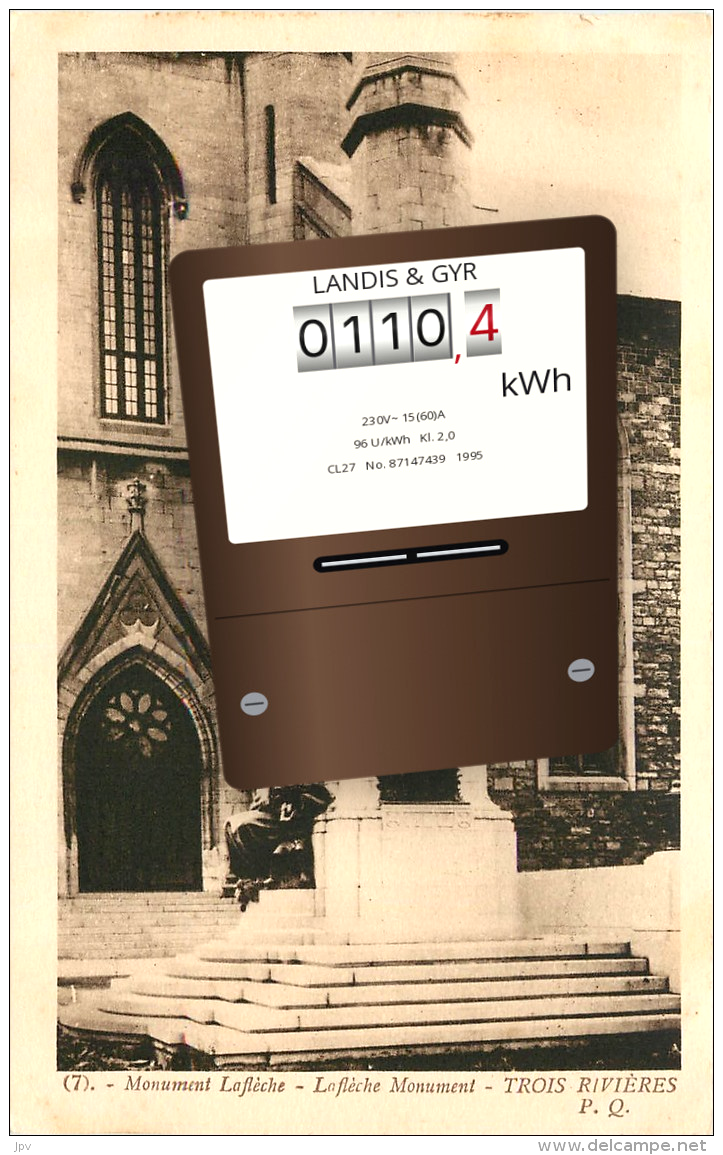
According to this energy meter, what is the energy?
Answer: 110.4 kWh
